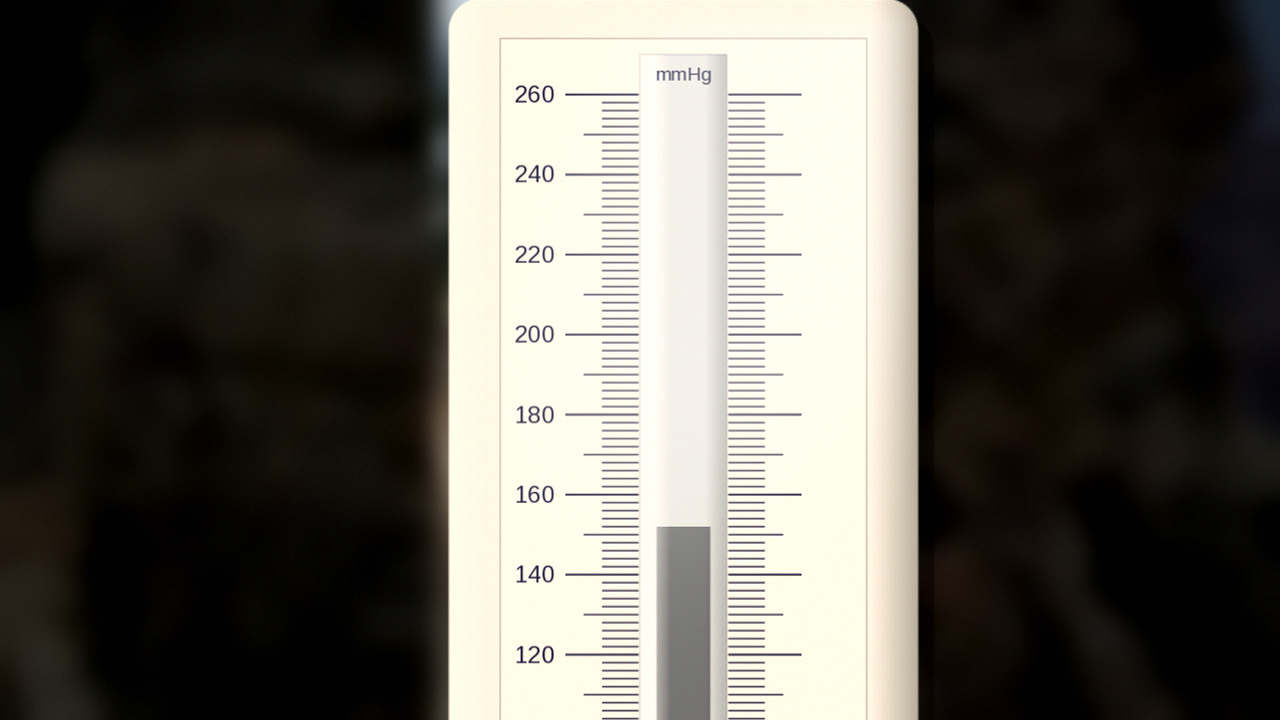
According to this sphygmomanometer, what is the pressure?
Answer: 152 mmHg
